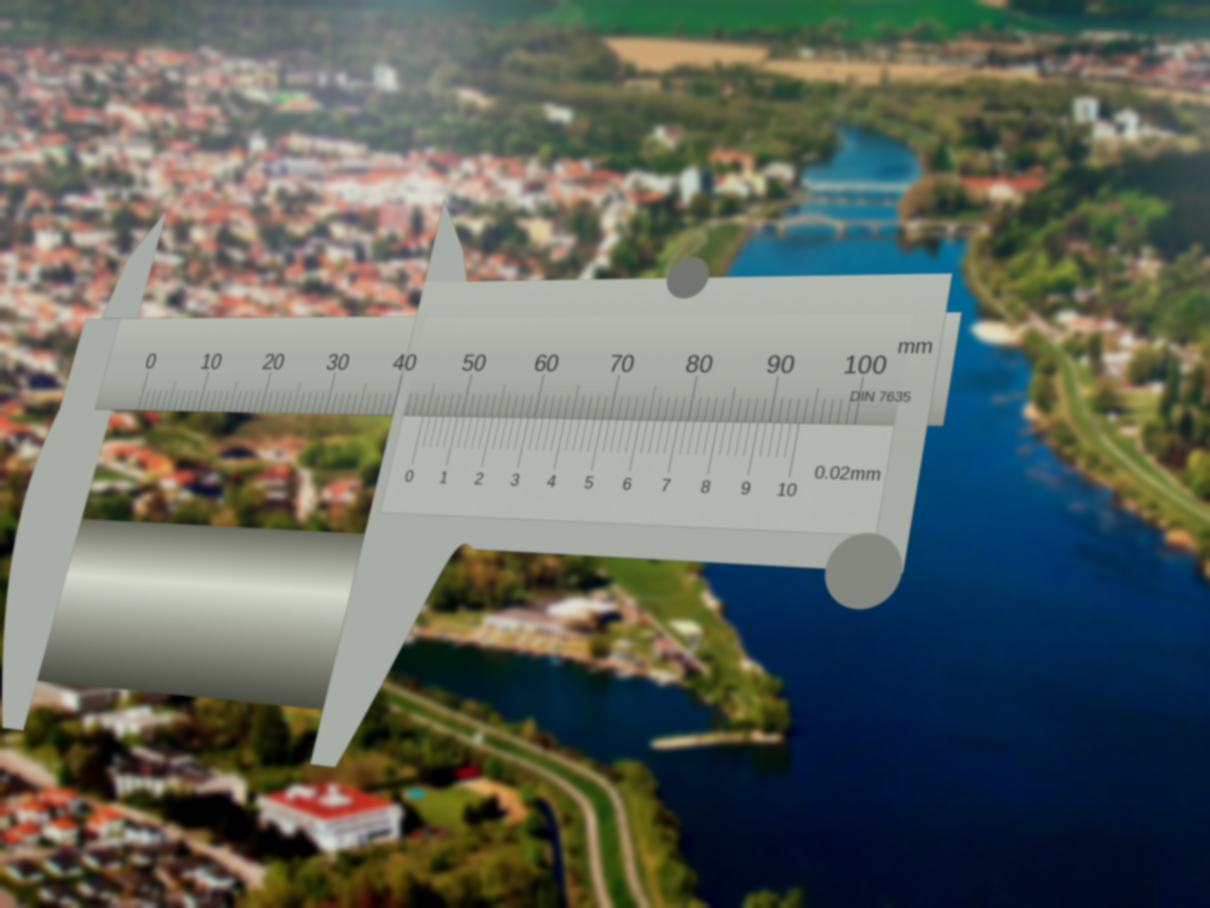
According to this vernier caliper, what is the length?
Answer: 44.5 mm
